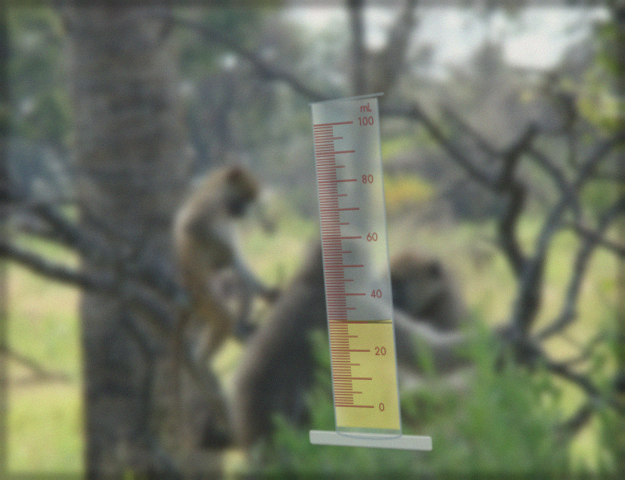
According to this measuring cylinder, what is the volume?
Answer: 30 mL
